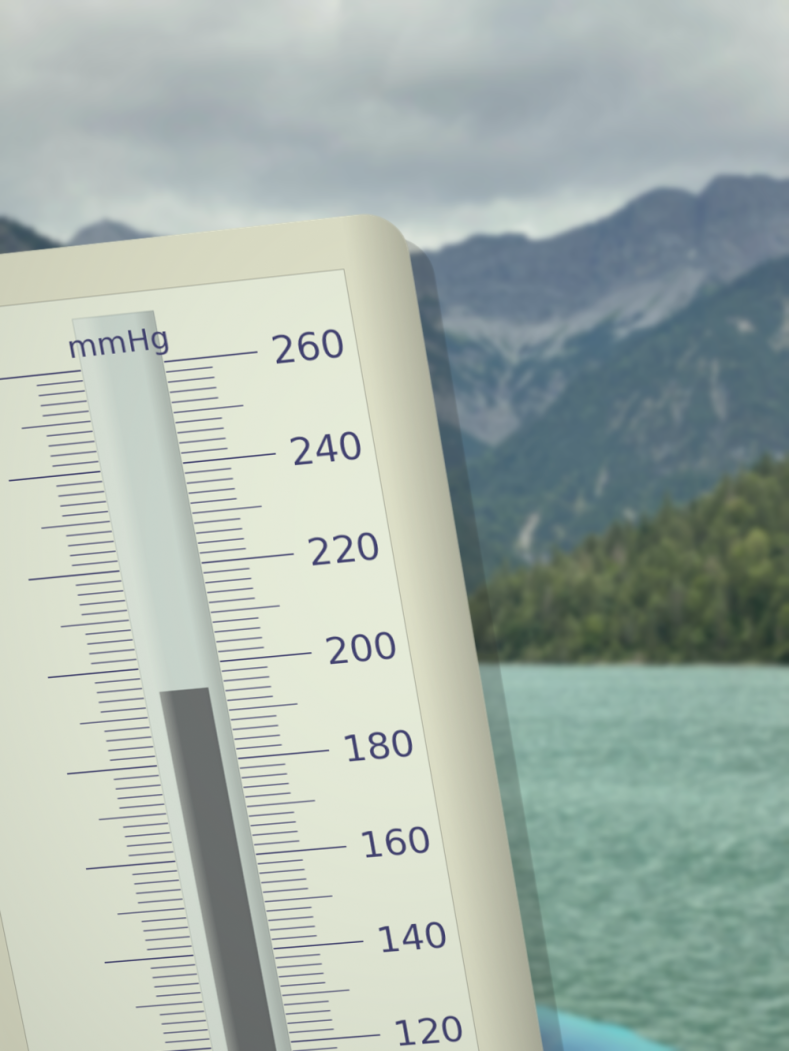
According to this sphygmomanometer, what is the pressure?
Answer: 195 mmHg
